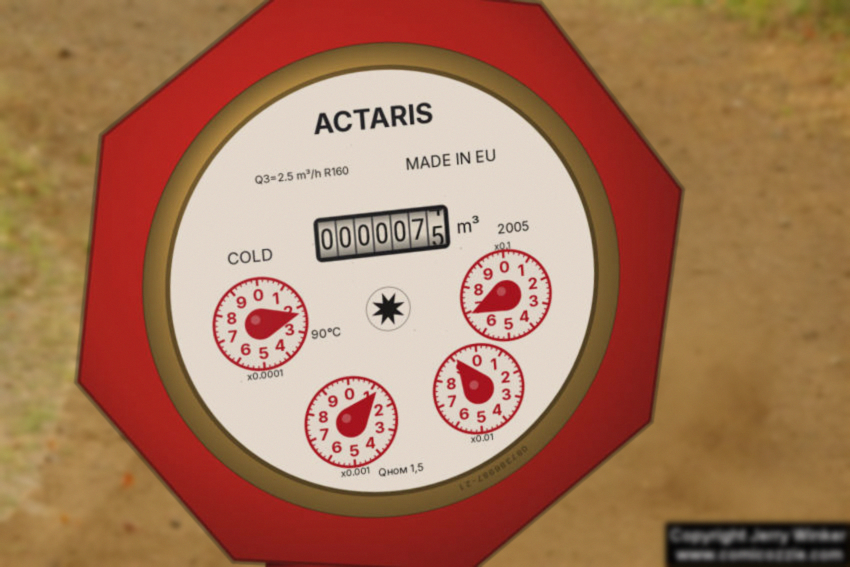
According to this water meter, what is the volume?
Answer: 74.6912 m³
